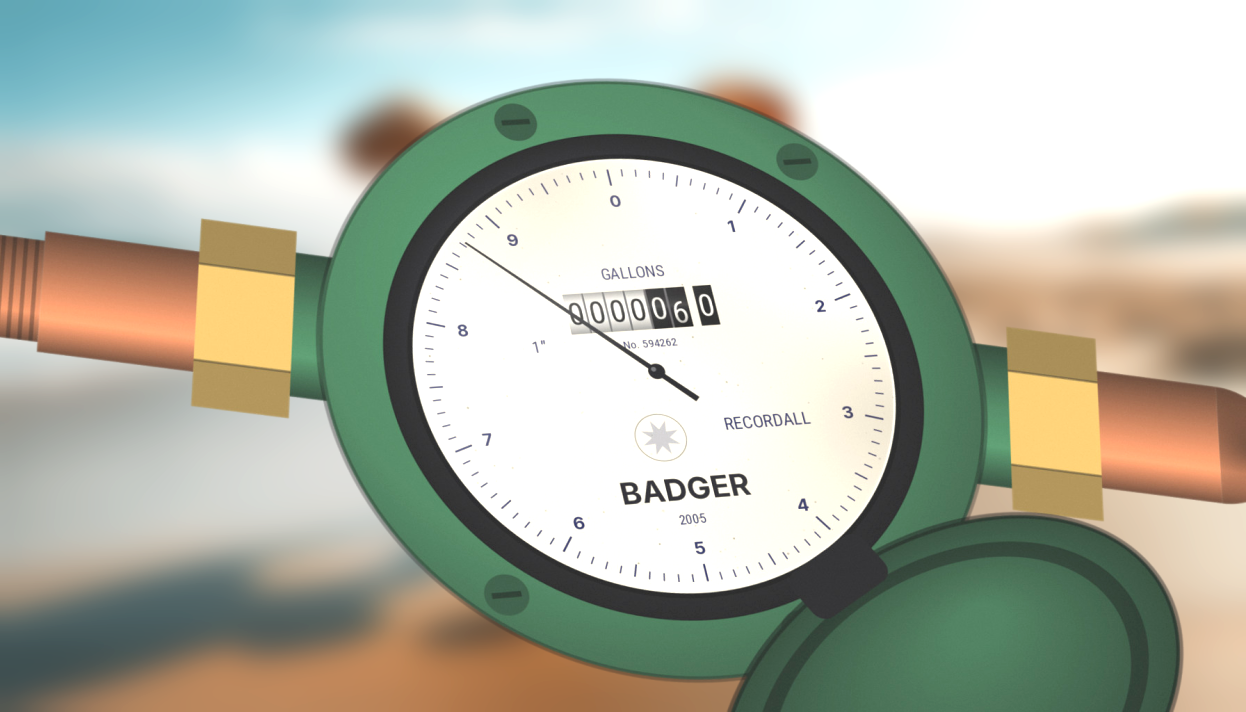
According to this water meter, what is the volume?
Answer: 58.7 gal
